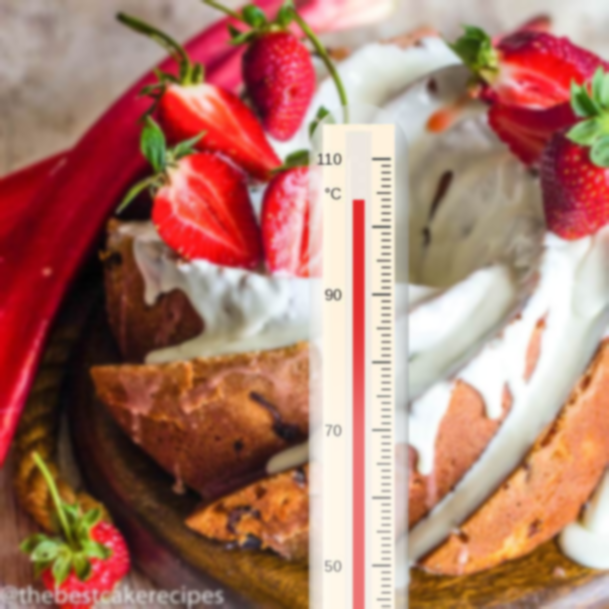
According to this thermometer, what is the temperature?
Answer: 104 °C
